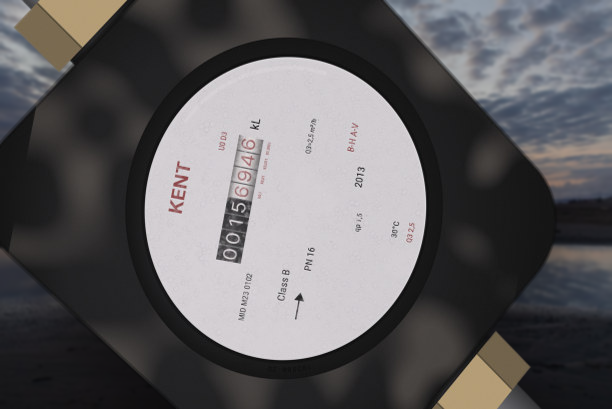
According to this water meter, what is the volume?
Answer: 15.6946 kL
